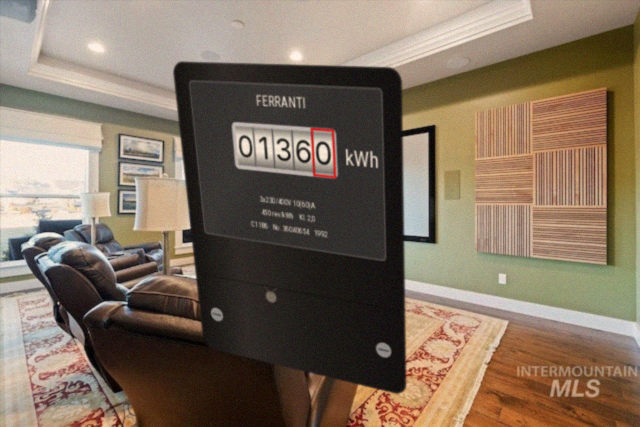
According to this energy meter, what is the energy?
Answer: 136.0 kWh
